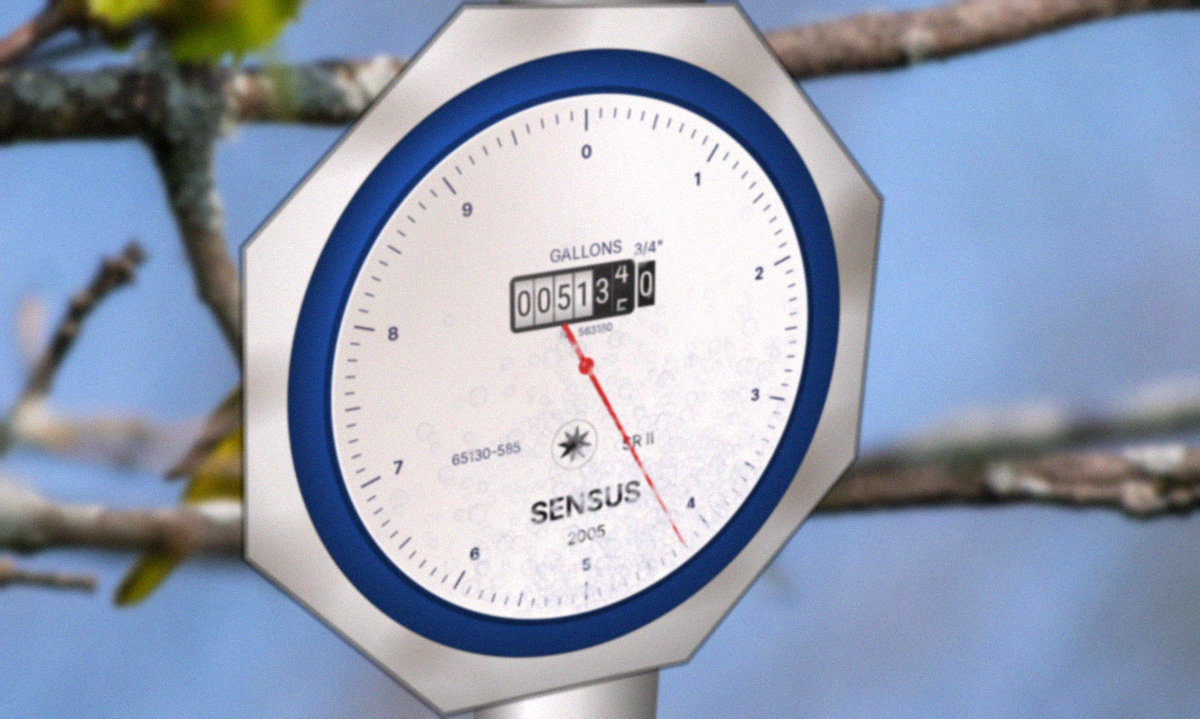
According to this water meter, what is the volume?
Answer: 51344.2 gal
